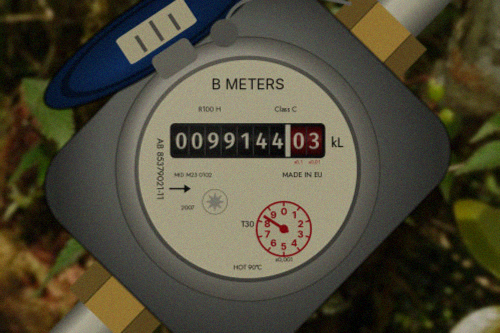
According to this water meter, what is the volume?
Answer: 99144.038 kL
